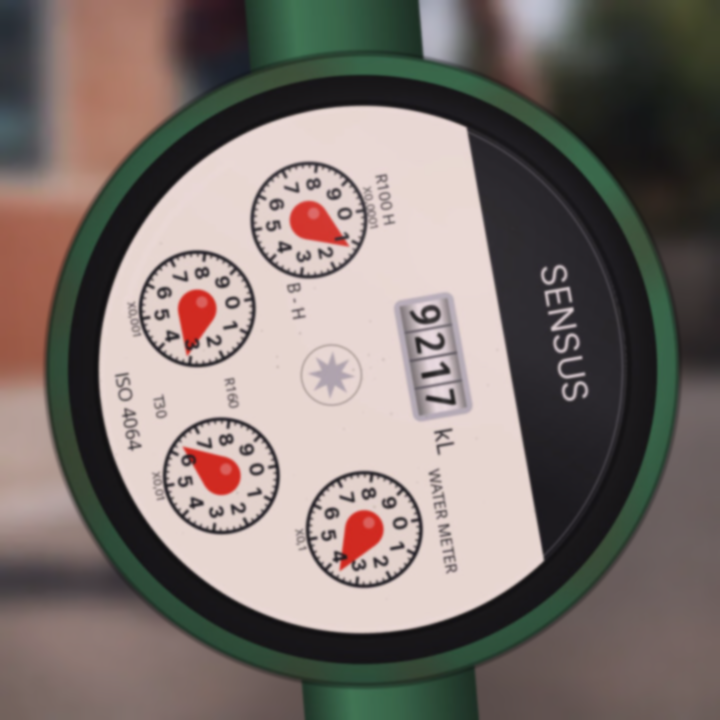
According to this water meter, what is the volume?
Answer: 9217.3631 kL
